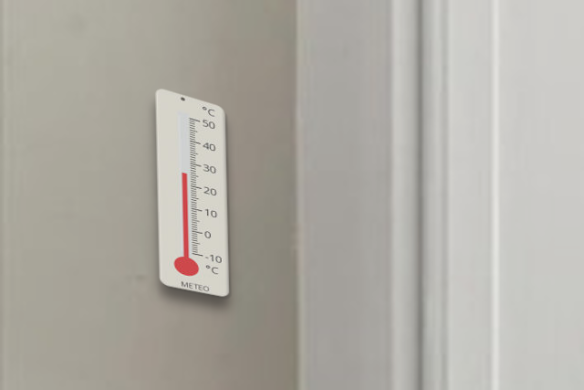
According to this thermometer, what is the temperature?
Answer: 25 °C
